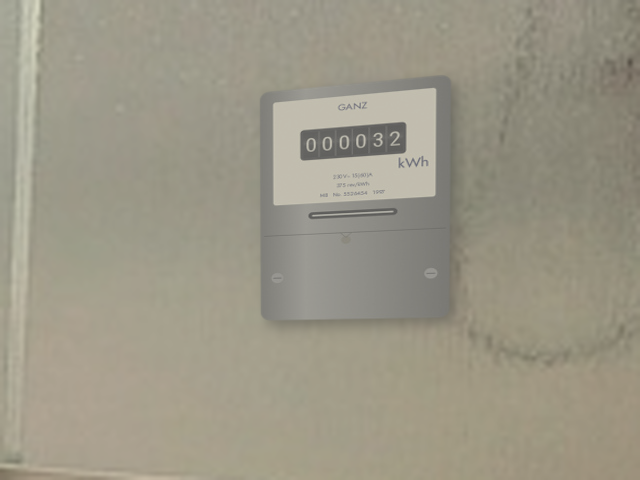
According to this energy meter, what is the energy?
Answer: 32 kWh
